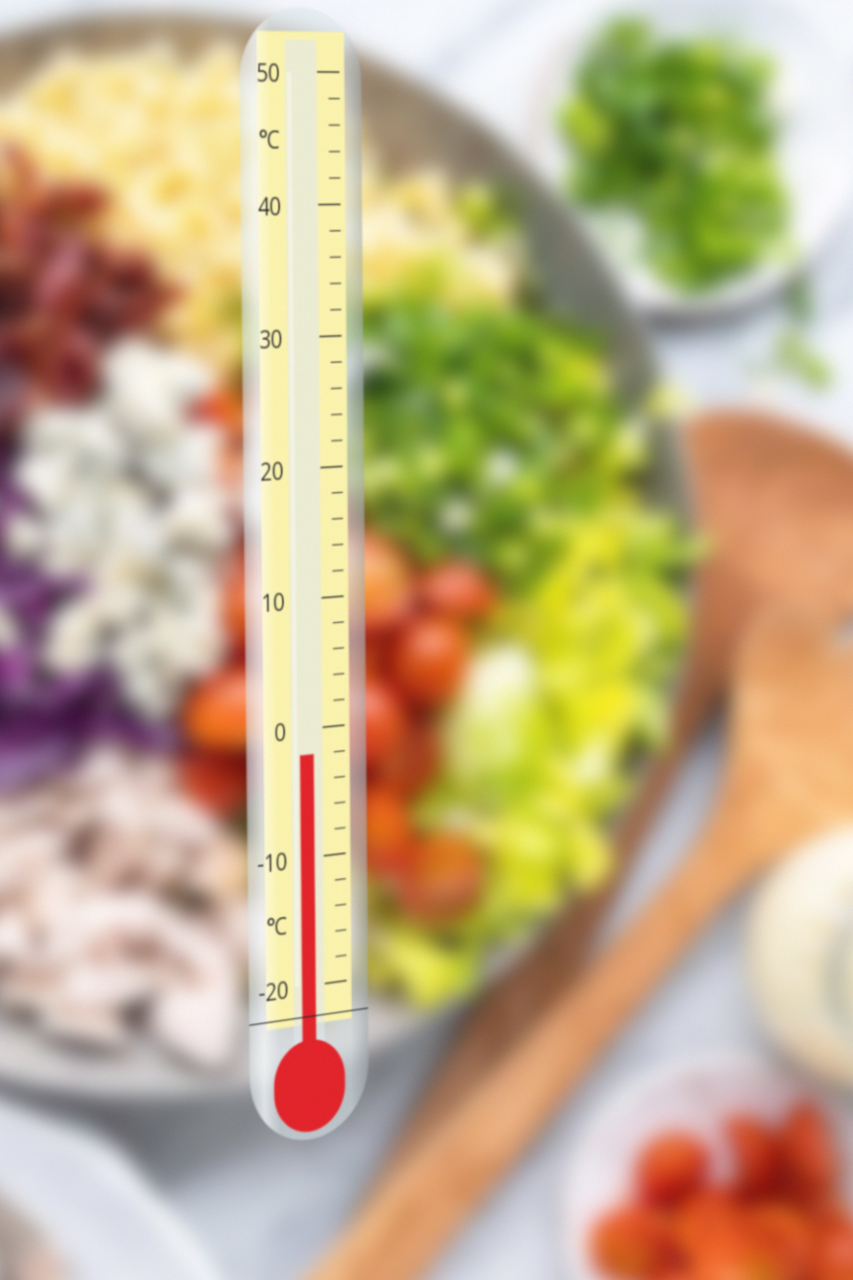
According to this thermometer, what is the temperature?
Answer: -2 °C
